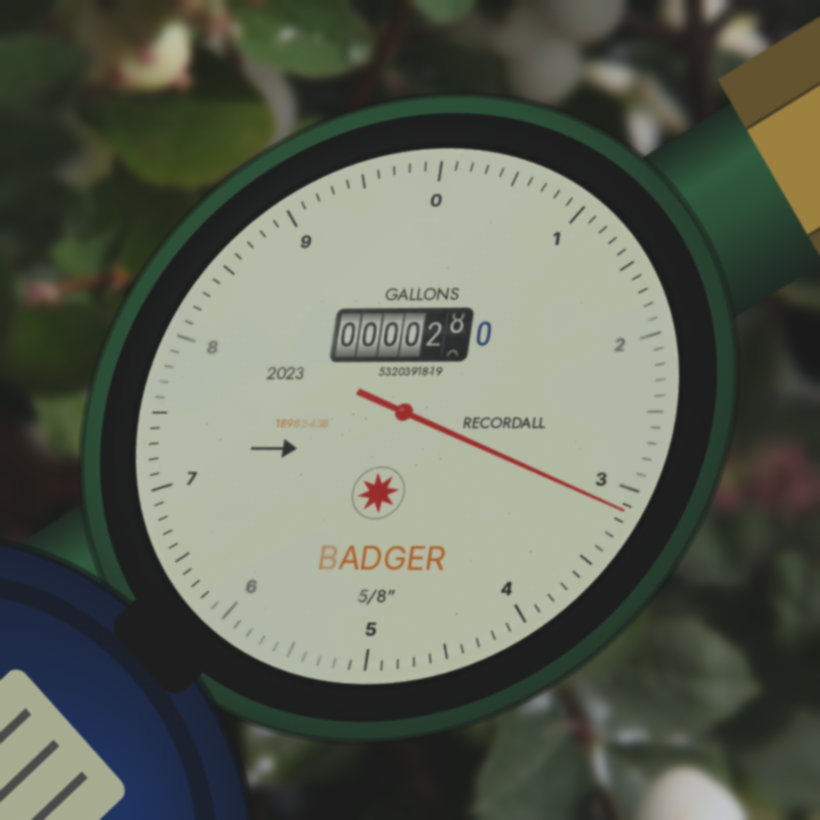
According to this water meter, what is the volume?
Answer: 283.1 gal
